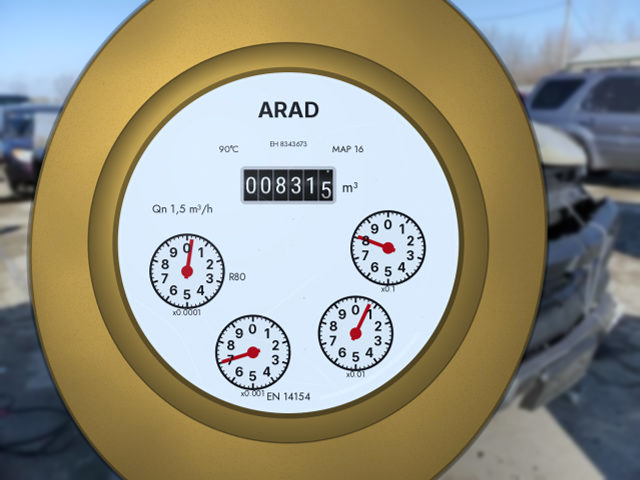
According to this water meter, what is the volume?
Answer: 8314.8070 m³
